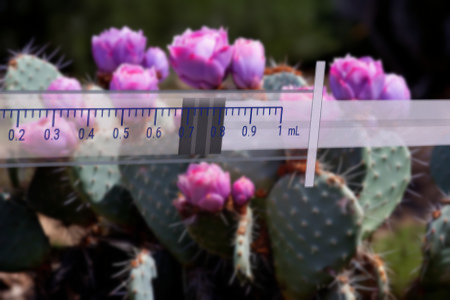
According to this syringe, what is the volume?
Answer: 0.68 mL
